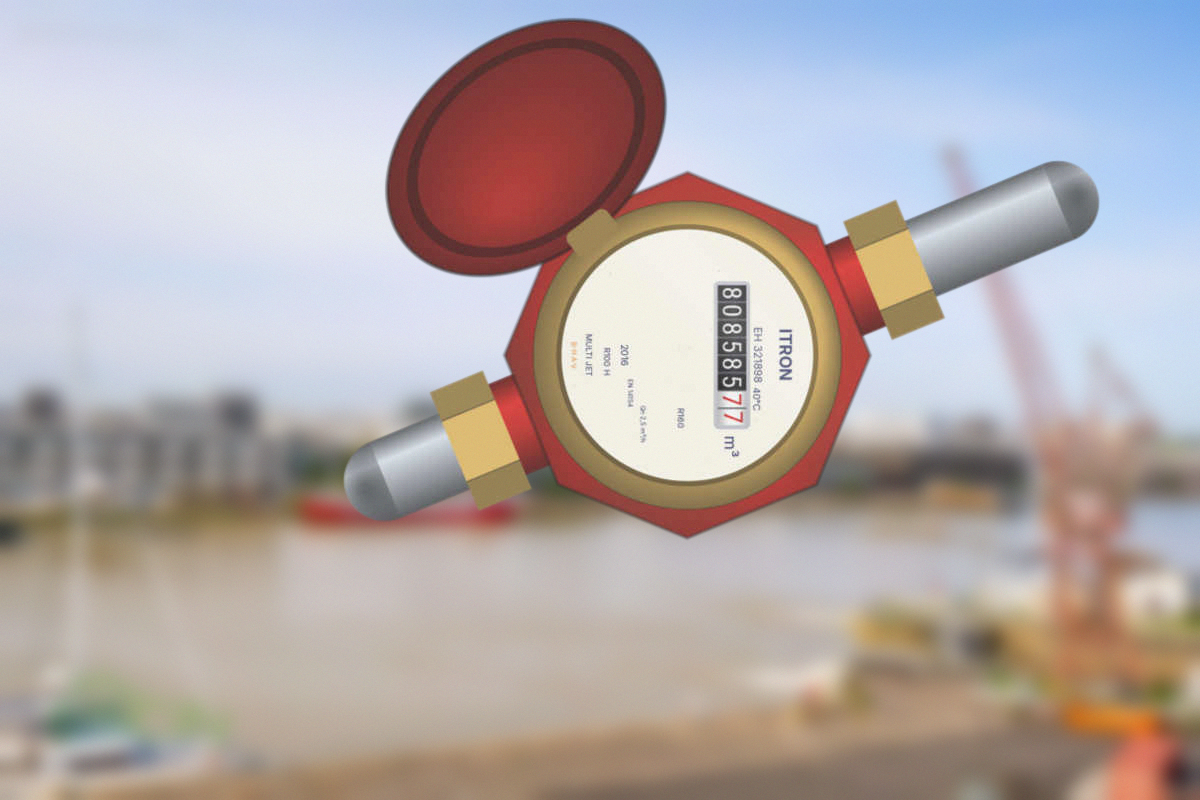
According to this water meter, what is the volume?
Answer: 808585.77 m³
